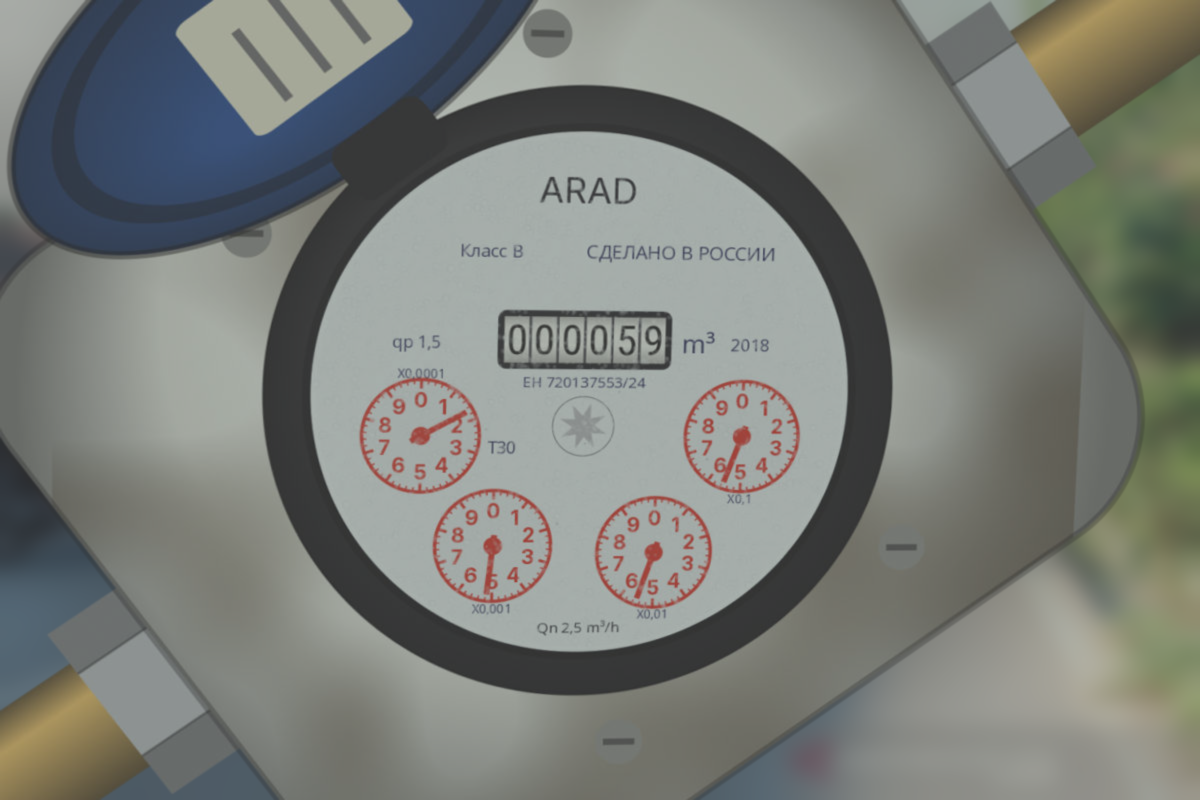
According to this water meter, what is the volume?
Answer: 59.5551 m³
